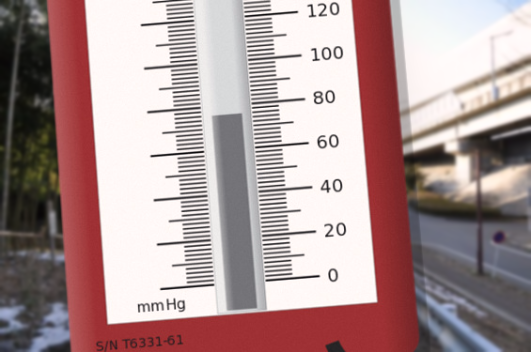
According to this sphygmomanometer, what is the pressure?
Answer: 76 mmHg
